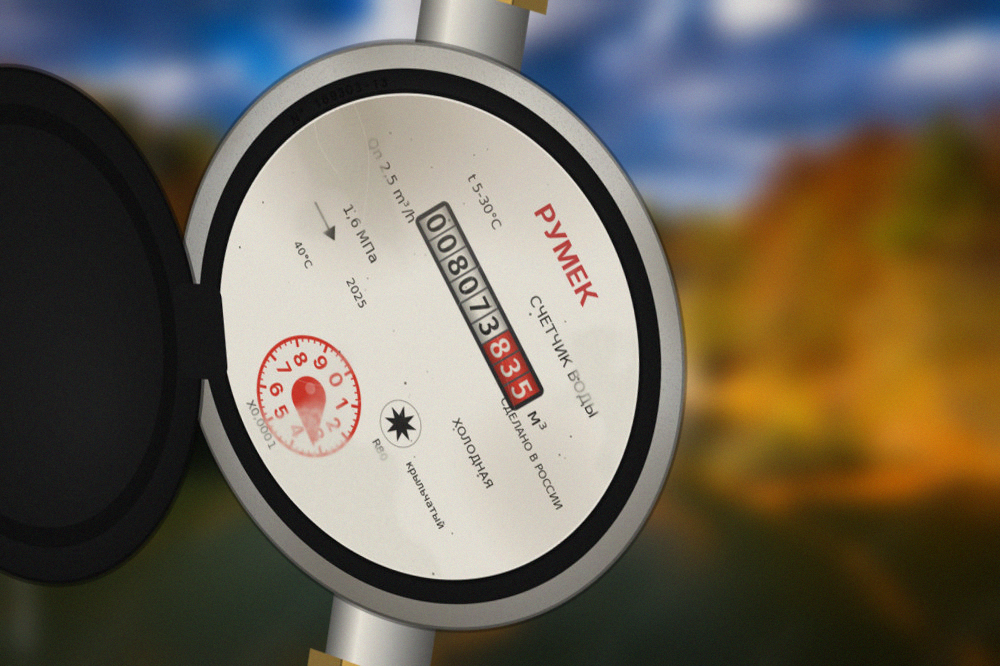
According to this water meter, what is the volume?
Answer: 8073.8353 m³
